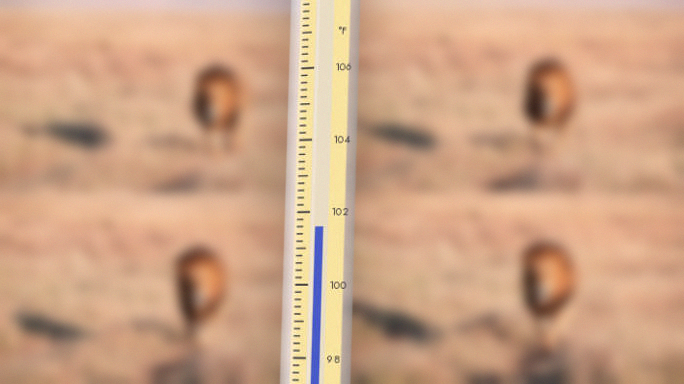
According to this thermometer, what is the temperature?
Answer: 101.6 °F
